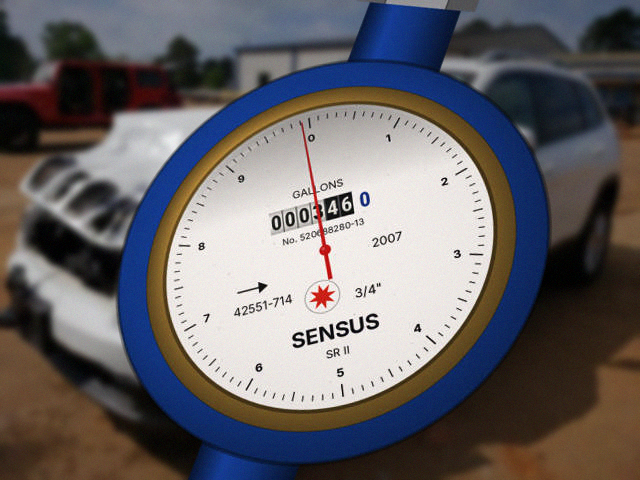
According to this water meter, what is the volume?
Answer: 3459.9 gal
